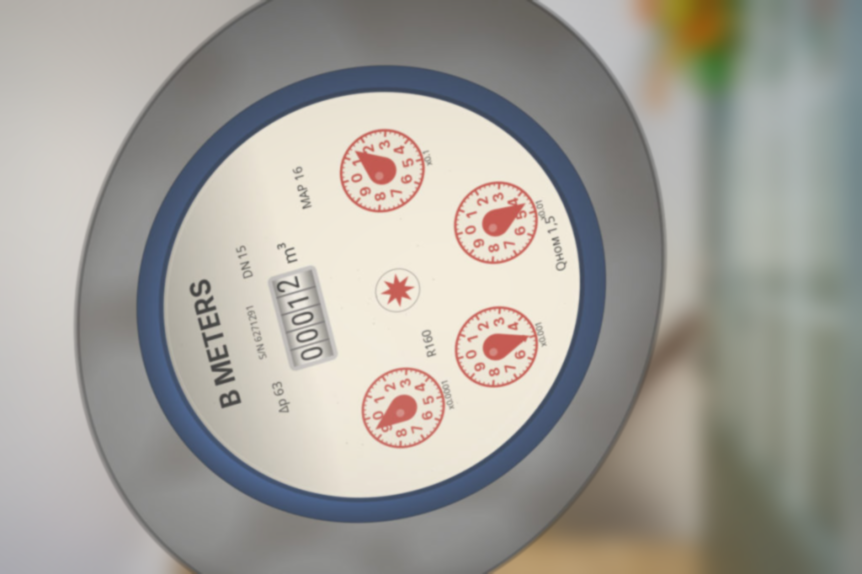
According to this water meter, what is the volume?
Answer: 12.1449 m³
